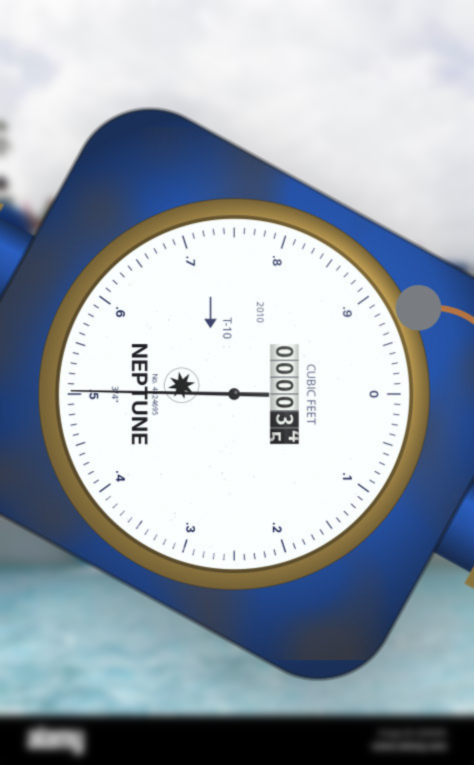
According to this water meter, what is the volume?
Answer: 34.50 ft³
